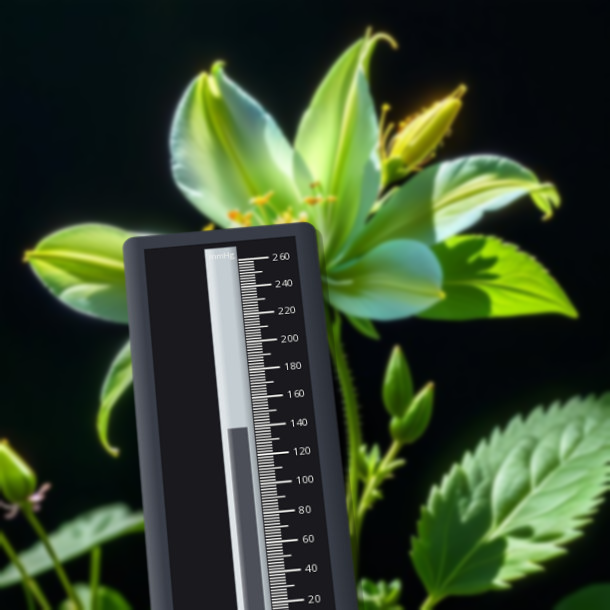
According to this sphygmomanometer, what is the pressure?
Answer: 140 mmHg
